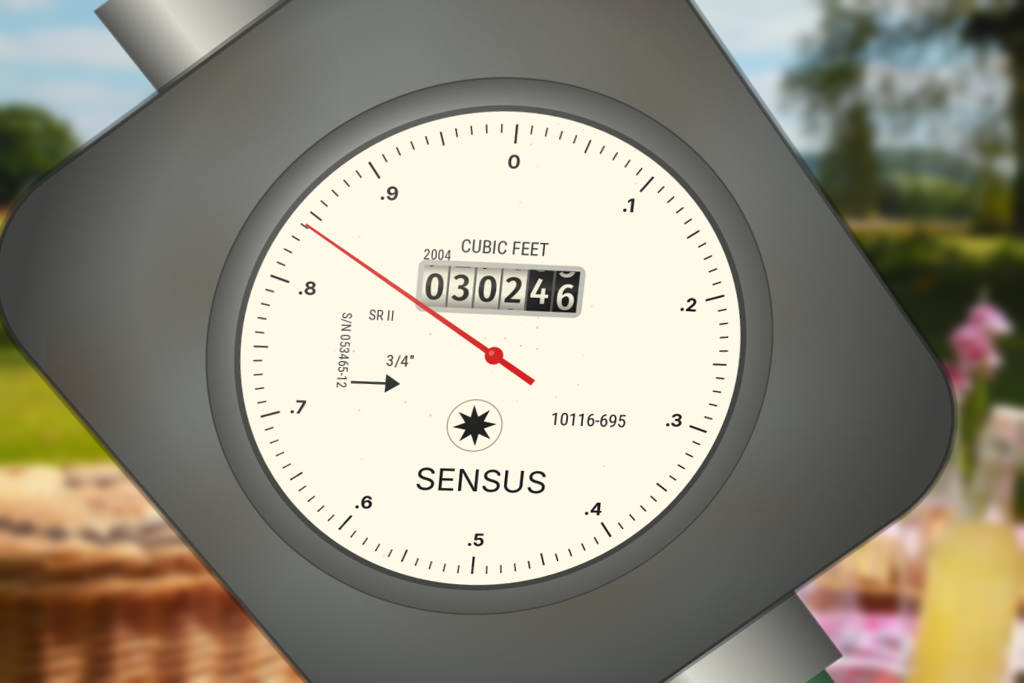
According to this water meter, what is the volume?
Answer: 30245.84 ft³
